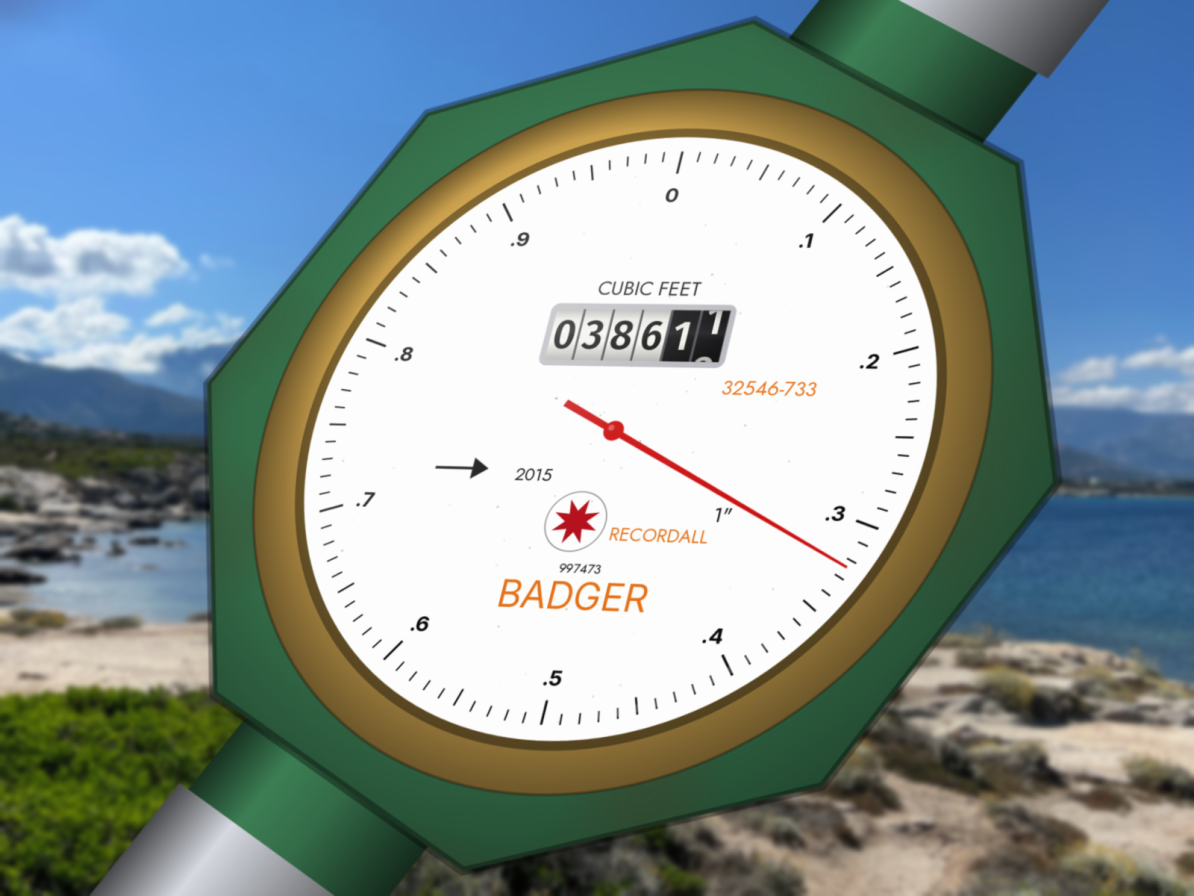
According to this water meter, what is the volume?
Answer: 38611.32 ft³
